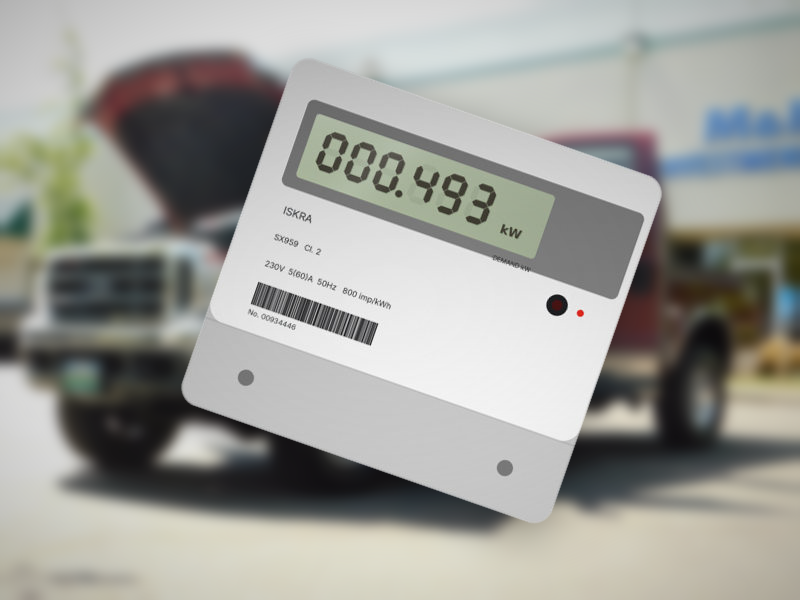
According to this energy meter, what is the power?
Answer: 0.493 kW
